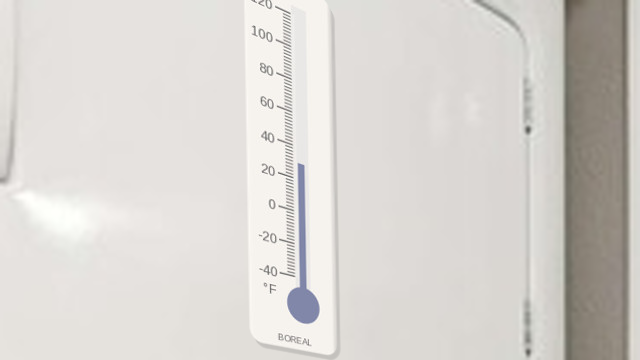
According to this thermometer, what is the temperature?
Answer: 30 °F
